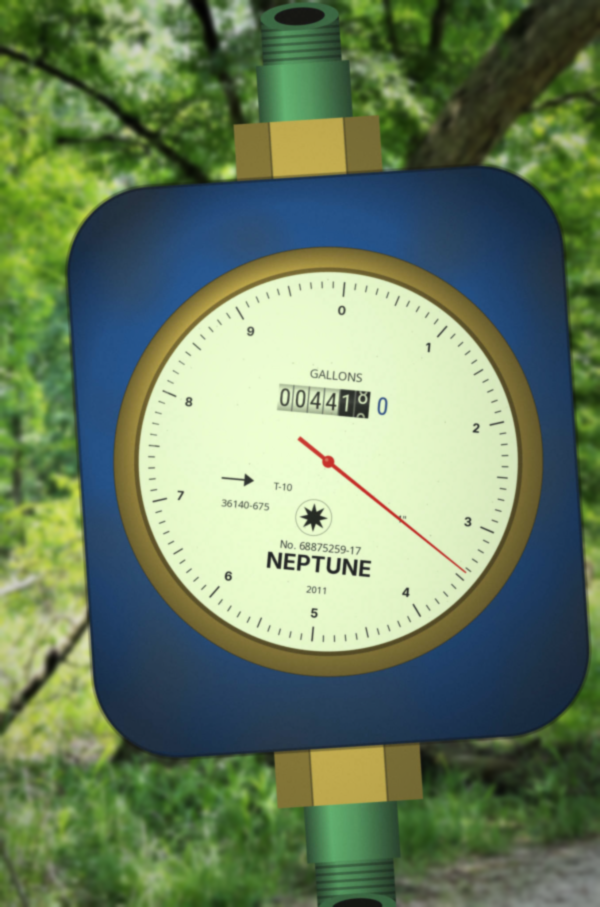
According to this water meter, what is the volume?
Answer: 44183.4 gal
